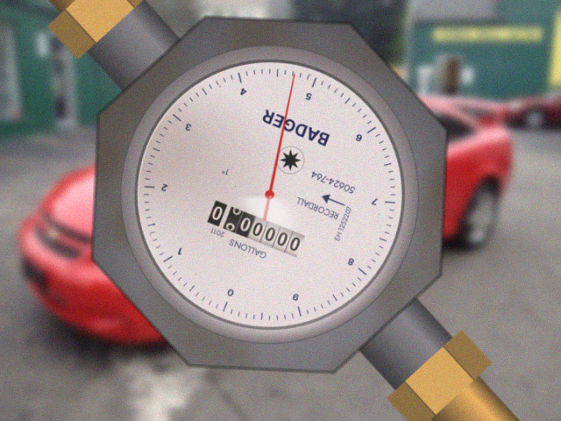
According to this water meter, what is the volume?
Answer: 84.7 gal
